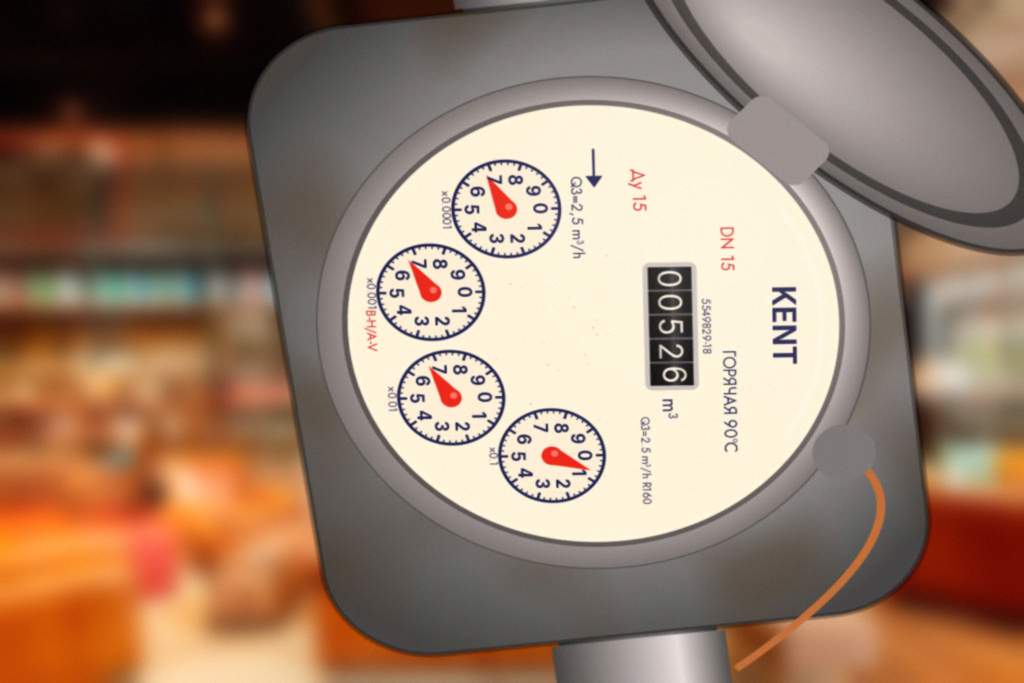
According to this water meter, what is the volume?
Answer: 526.0666 m³
